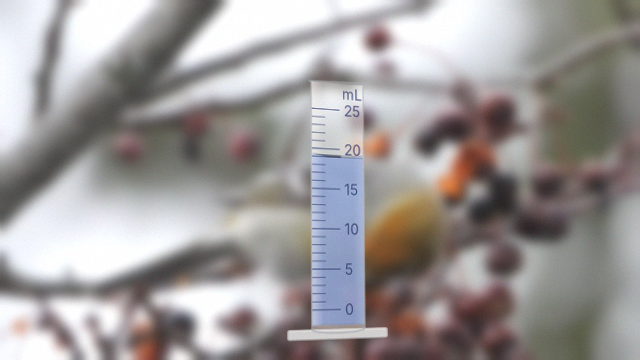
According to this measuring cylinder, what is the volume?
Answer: 19 mL
